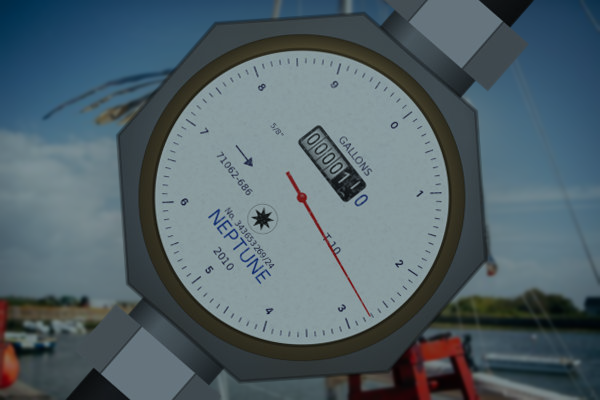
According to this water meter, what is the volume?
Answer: 112.7 gal
